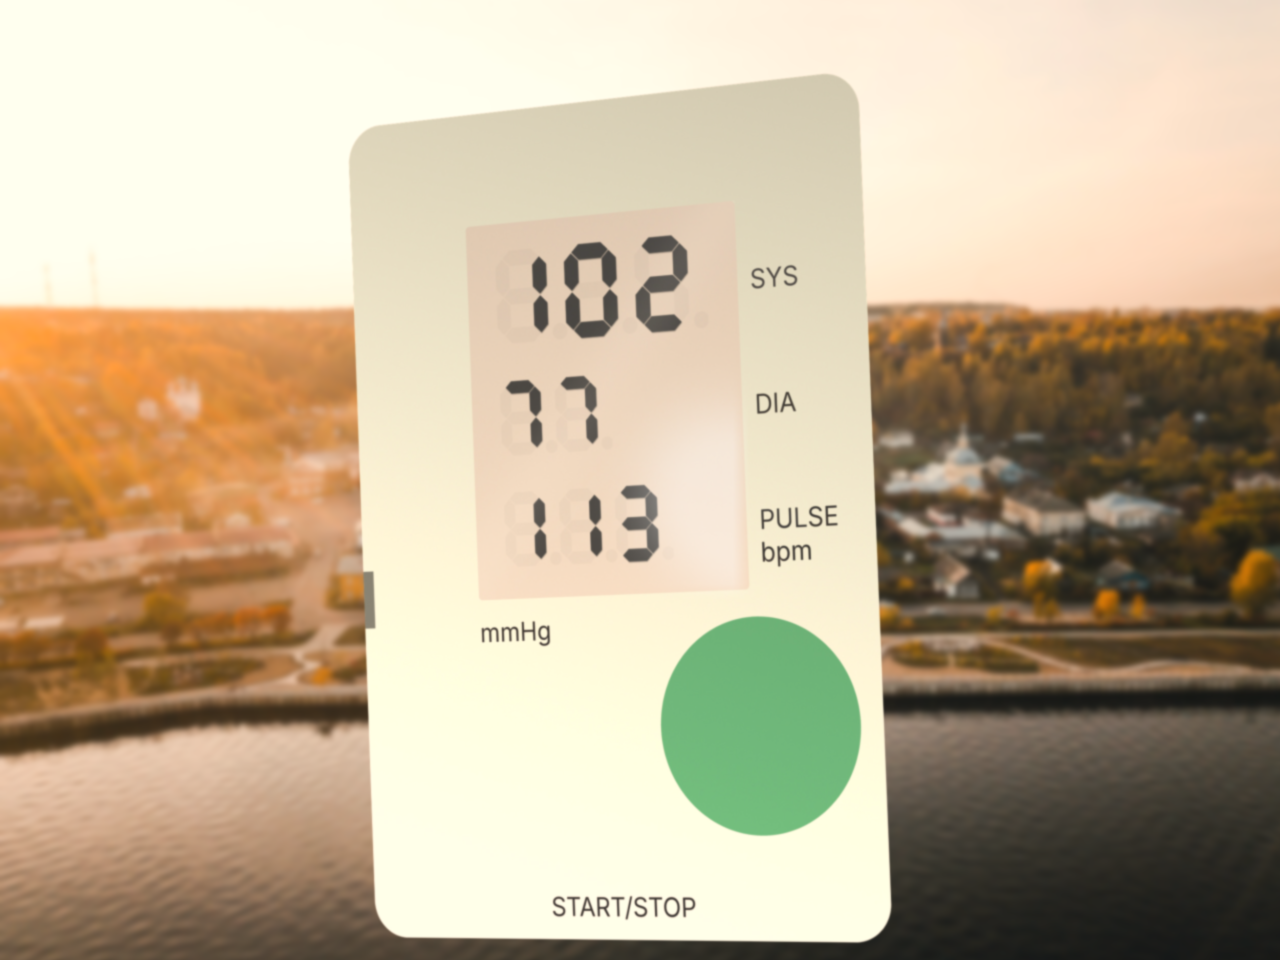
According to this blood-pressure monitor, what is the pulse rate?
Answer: 113 bpm
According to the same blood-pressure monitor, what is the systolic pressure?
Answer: 102 mmHg
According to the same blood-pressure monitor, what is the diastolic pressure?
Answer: 77 mmHg
